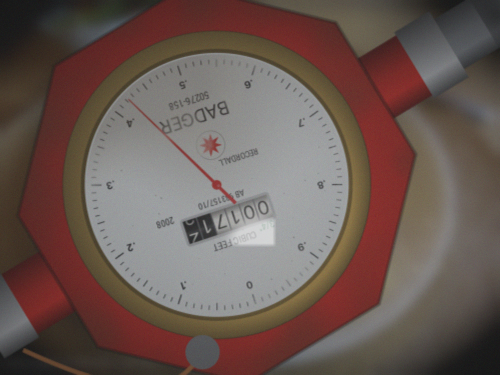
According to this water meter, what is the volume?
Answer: 1712.42 ft³
